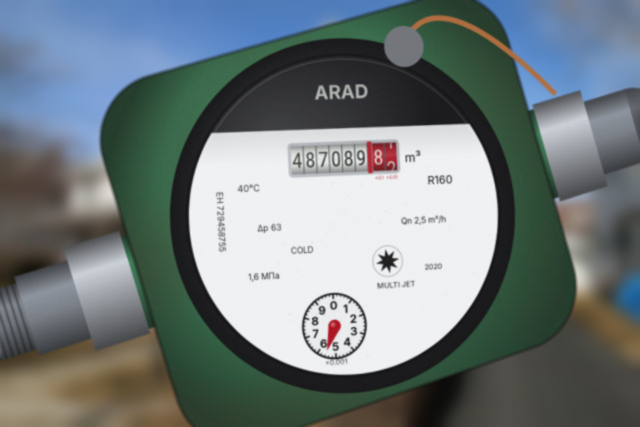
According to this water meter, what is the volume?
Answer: 487089.815 m³
